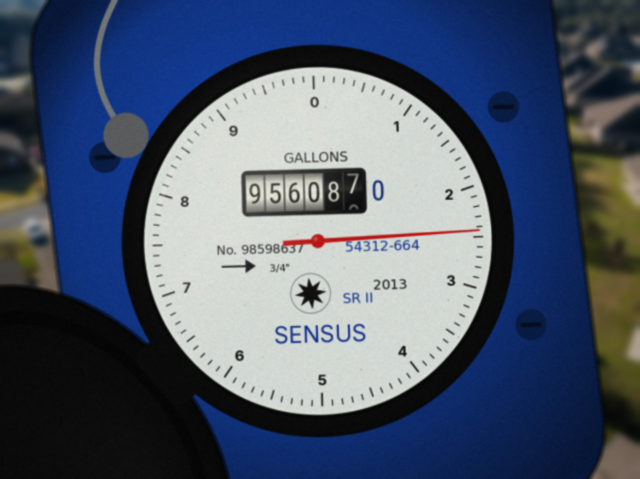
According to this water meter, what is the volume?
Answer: 9560872.4 gal
